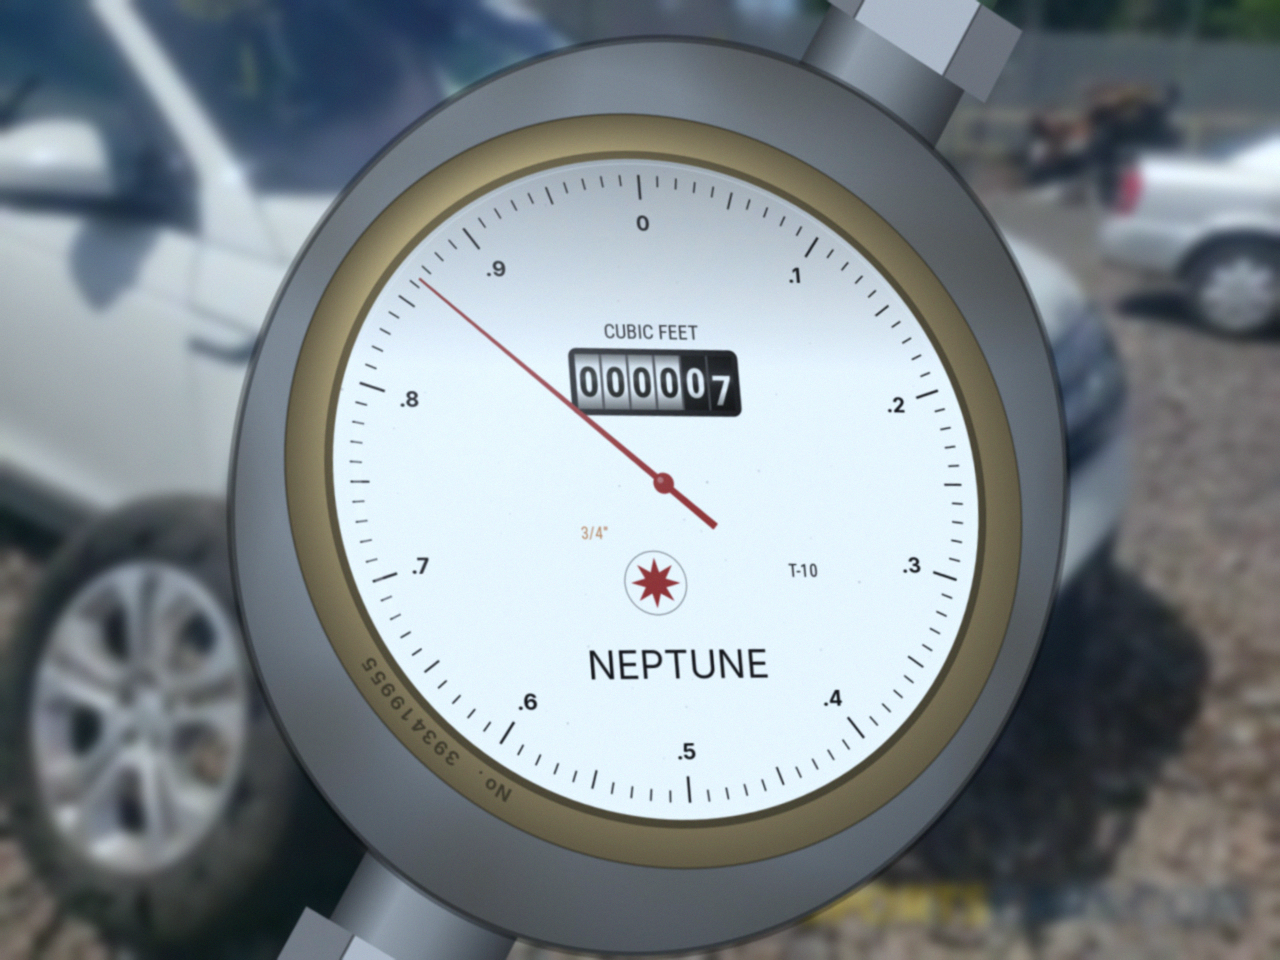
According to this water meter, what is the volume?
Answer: 6.86 ft³
